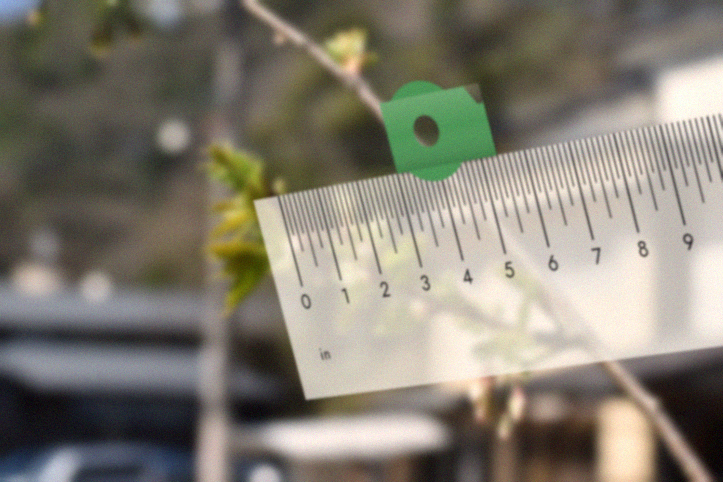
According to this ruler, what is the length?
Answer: 2.375 in
